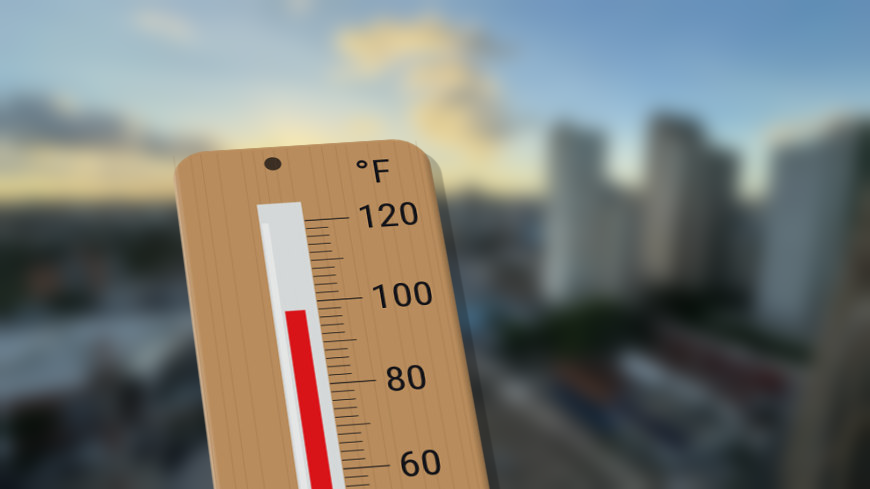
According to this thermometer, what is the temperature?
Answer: 98 °F
